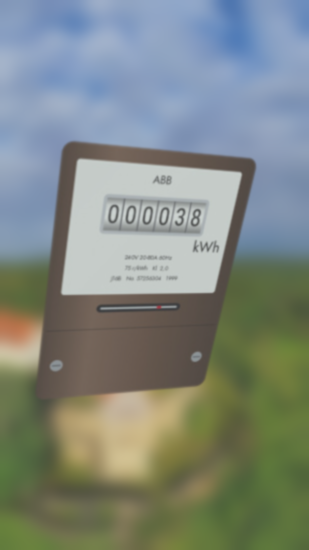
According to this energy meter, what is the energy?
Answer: 38 kWh
